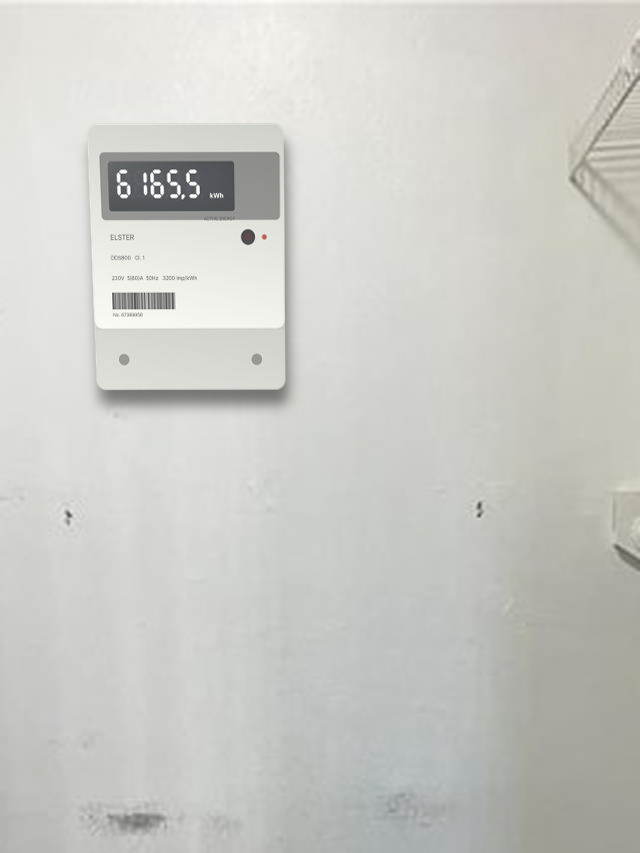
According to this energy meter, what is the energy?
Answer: 6165.5 kWh
